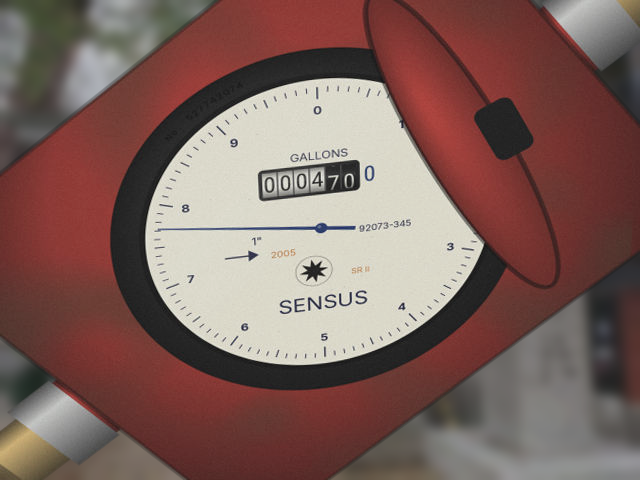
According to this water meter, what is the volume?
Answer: 4697.7 gal
